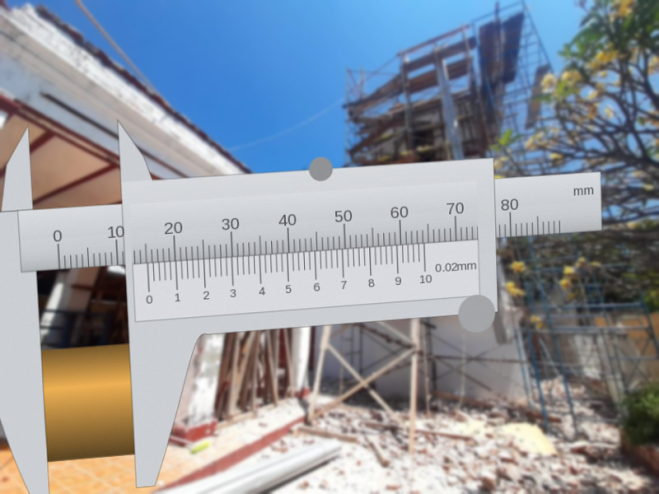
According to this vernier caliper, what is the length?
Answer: 15.2 mm
